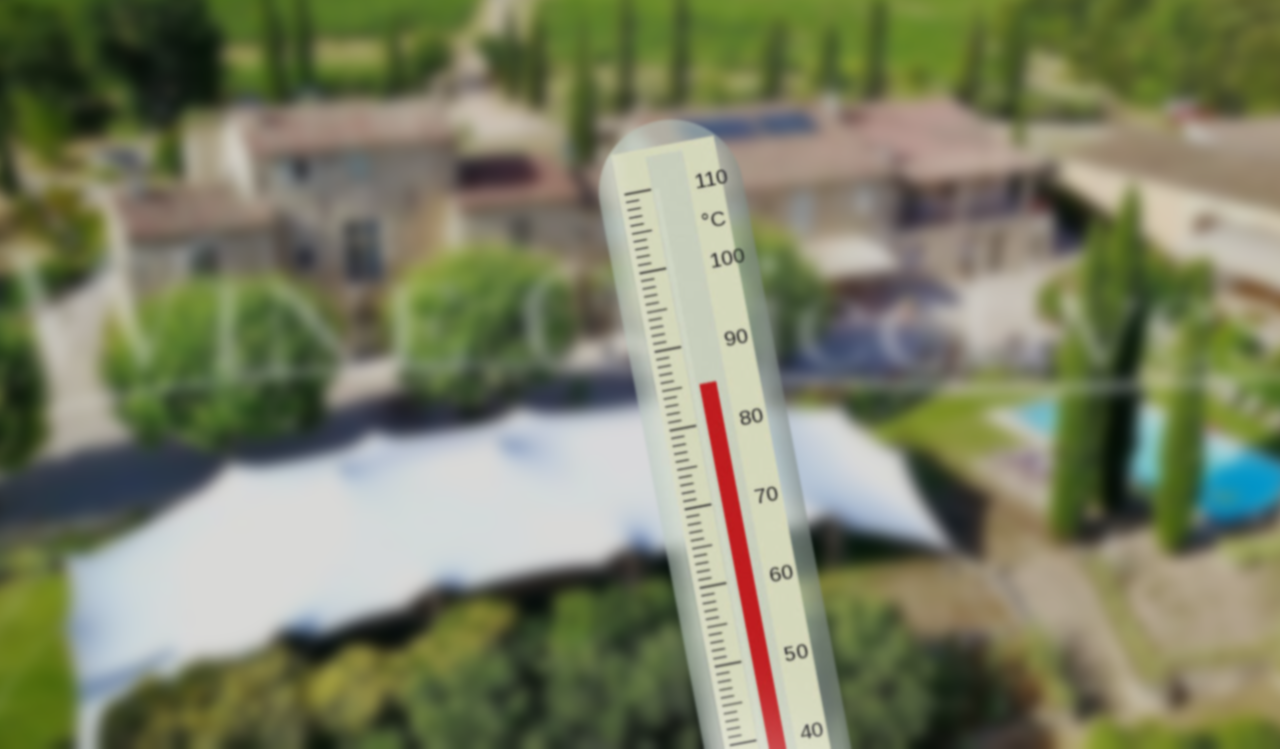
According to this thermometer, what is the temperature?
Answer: 85 °C
